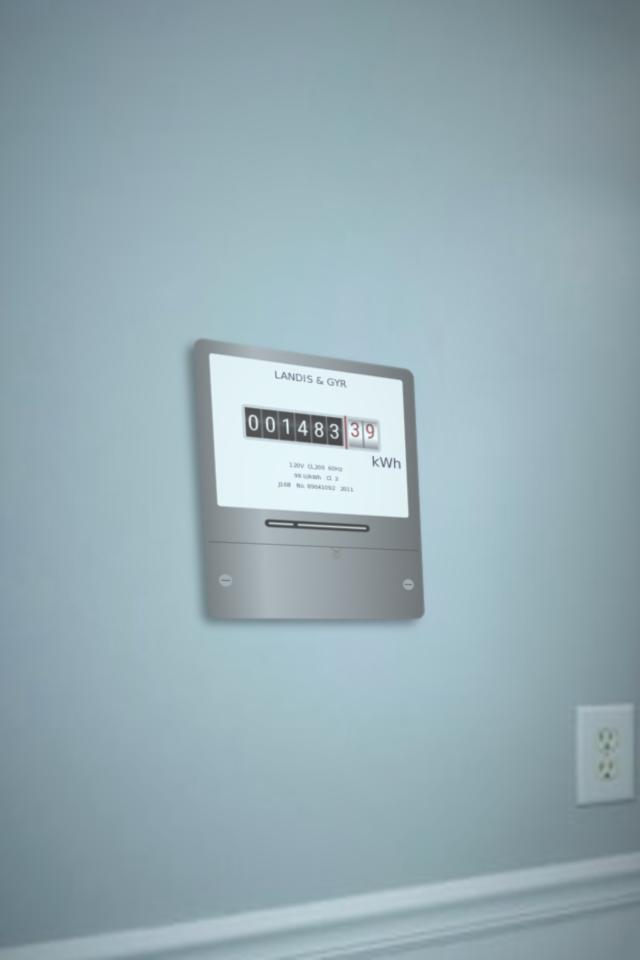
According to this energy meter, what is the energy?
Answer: 1483.39 kWh
